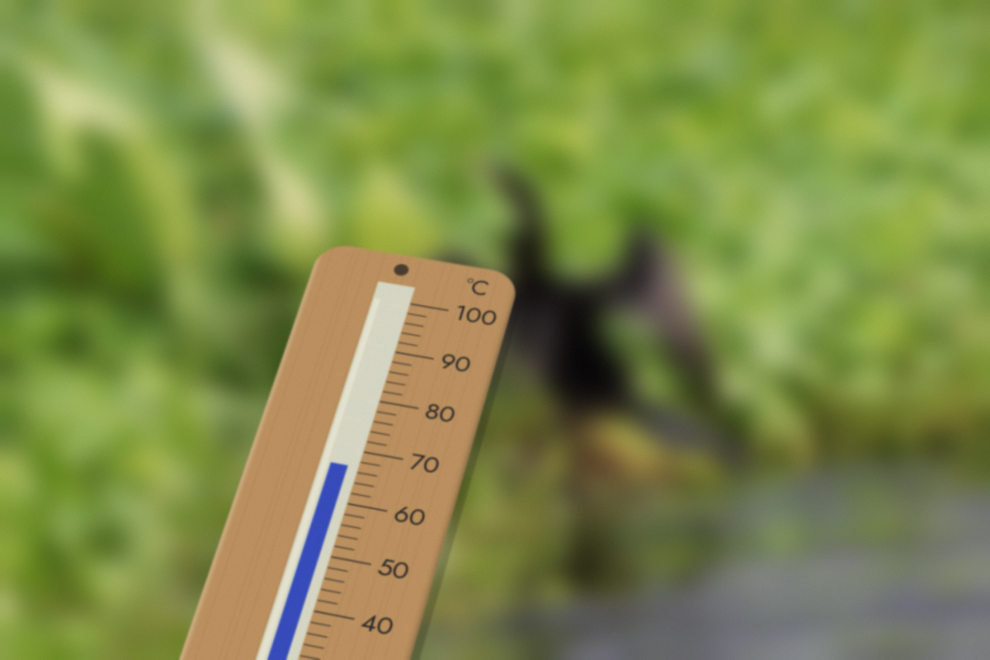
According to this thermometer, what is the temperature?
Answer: 67 °C
